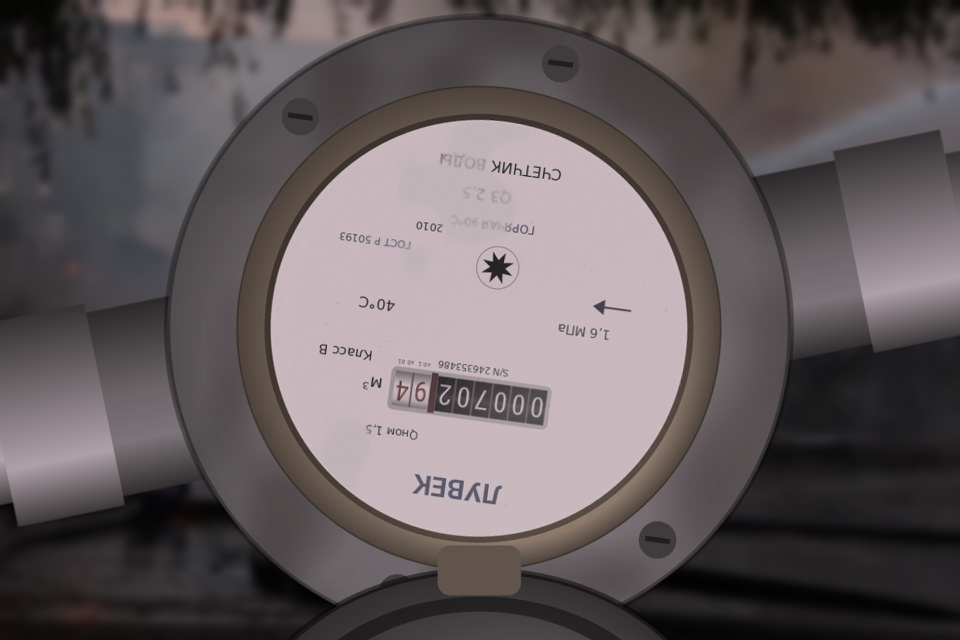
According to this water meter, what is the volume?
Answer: 702.94 m³
